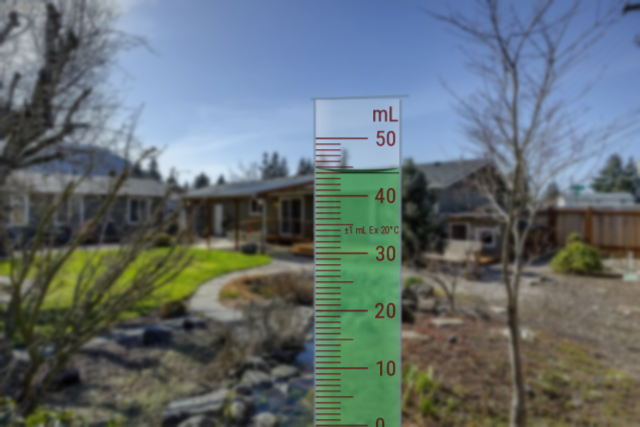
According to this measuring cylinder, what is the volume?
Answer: 44 mL
